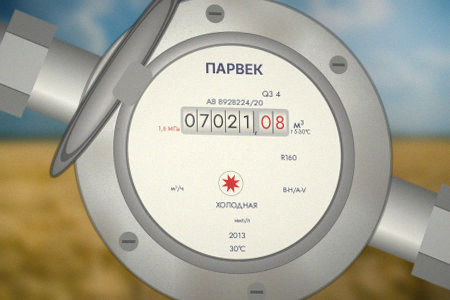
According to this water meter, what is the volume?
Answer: 7021.08 m³
